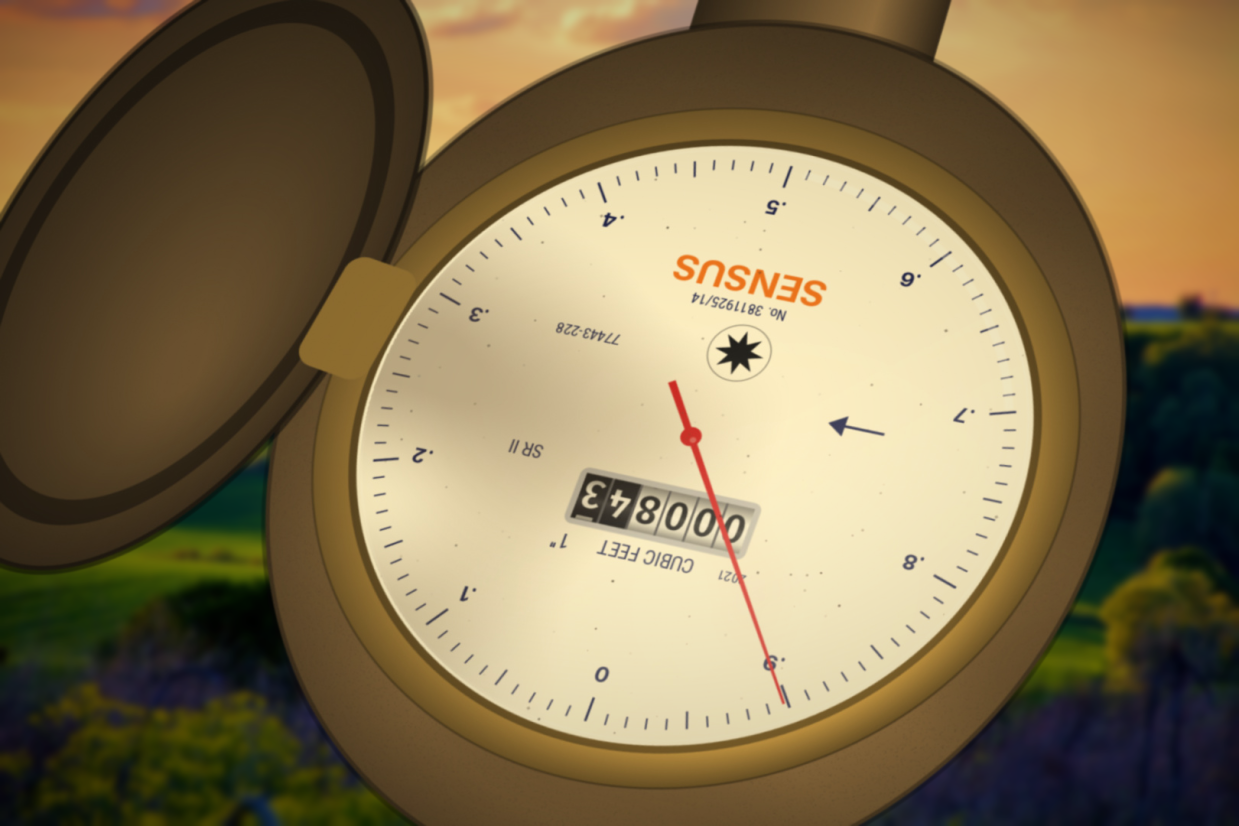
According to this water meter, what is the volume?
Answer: 842.90 ft³
